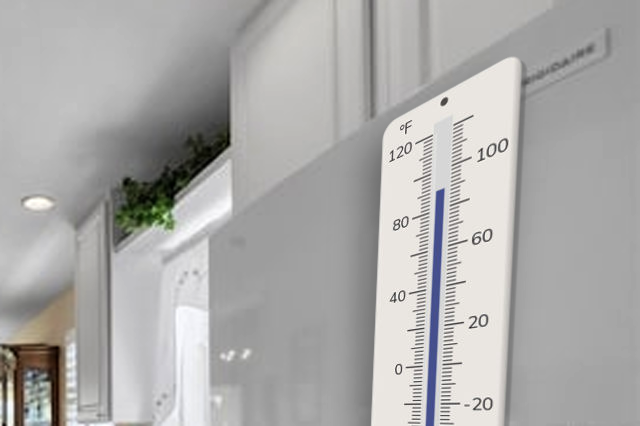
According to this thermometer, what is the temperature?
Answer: 90 °F
